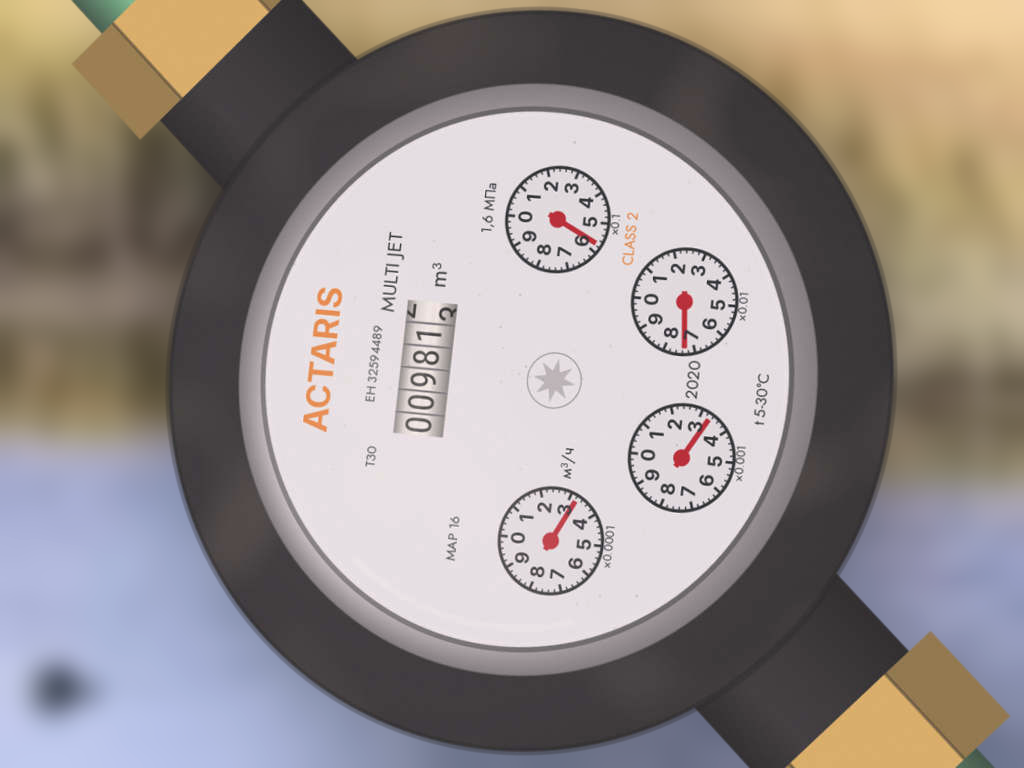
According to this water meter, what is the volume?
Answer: 9812.5733 m³
